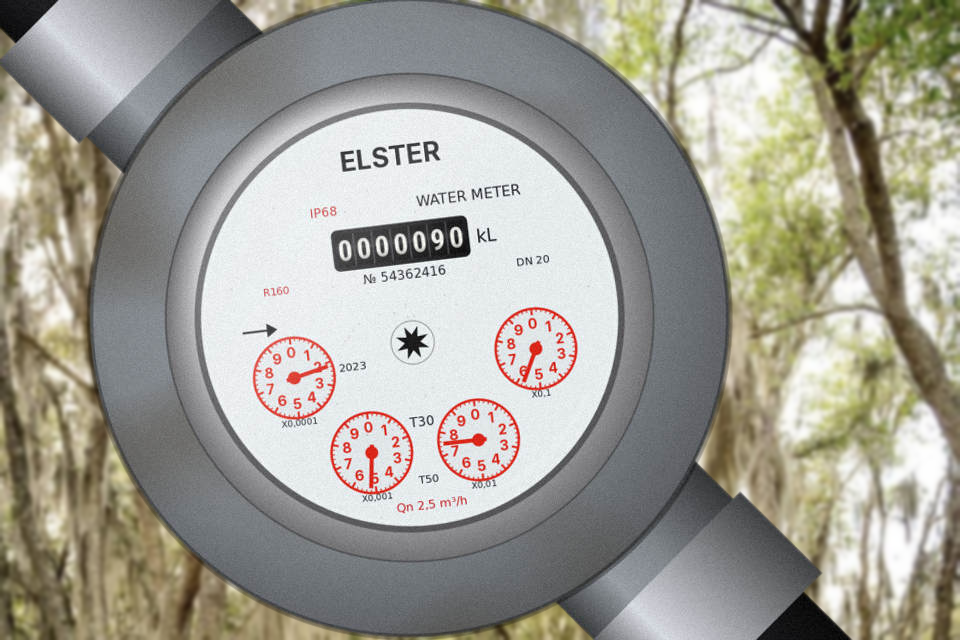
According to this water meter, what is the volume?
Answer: 90.5752 kL
